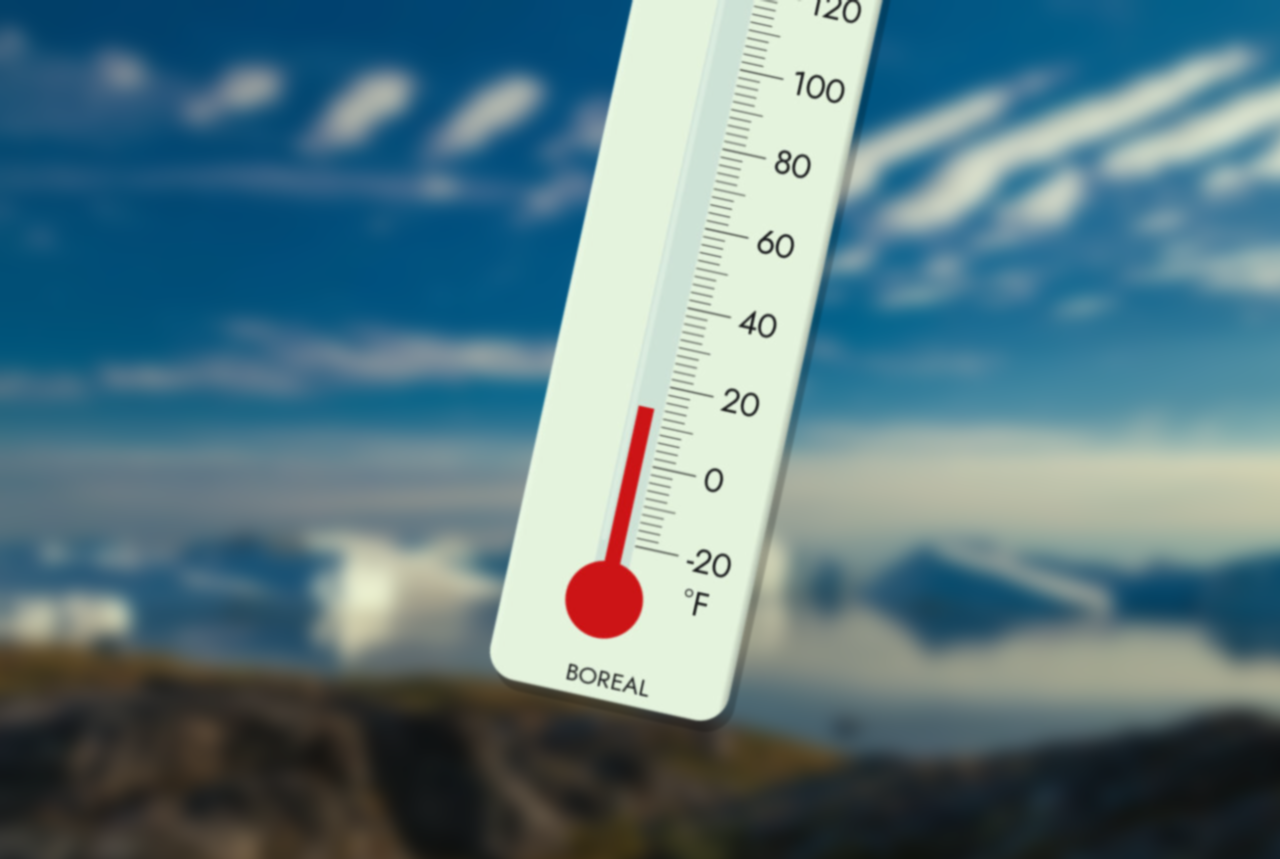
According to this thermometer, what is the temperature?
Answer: 14 °F
